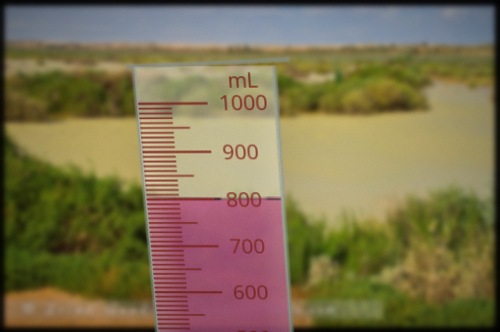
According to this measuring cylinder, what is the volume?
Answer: 800 mL
